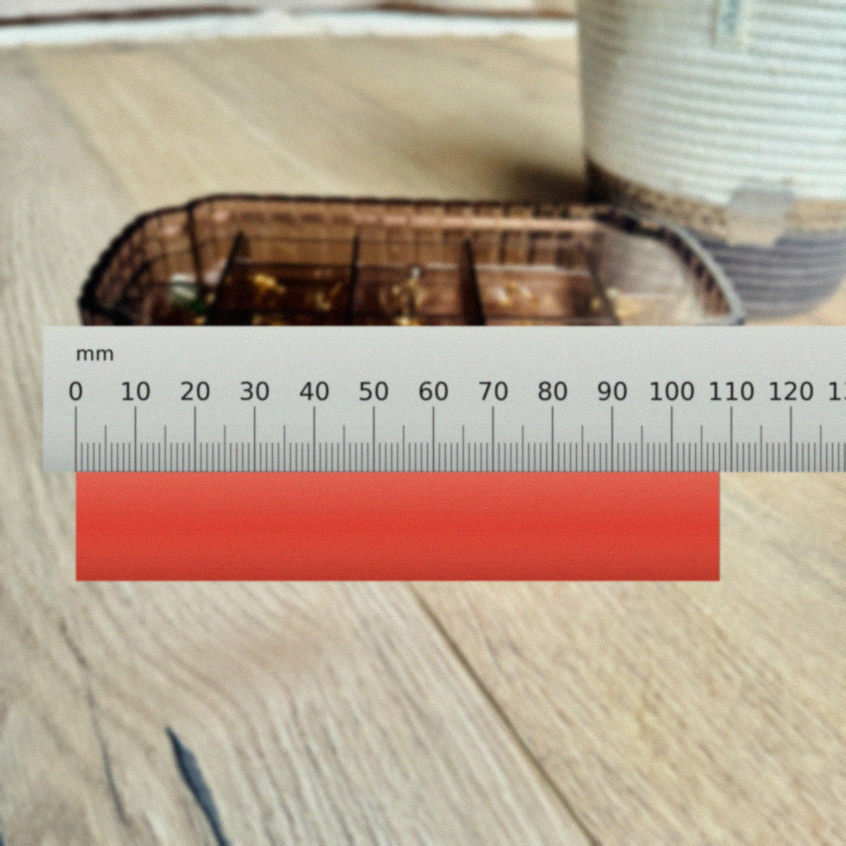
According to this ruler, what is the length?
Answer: 108 mm
